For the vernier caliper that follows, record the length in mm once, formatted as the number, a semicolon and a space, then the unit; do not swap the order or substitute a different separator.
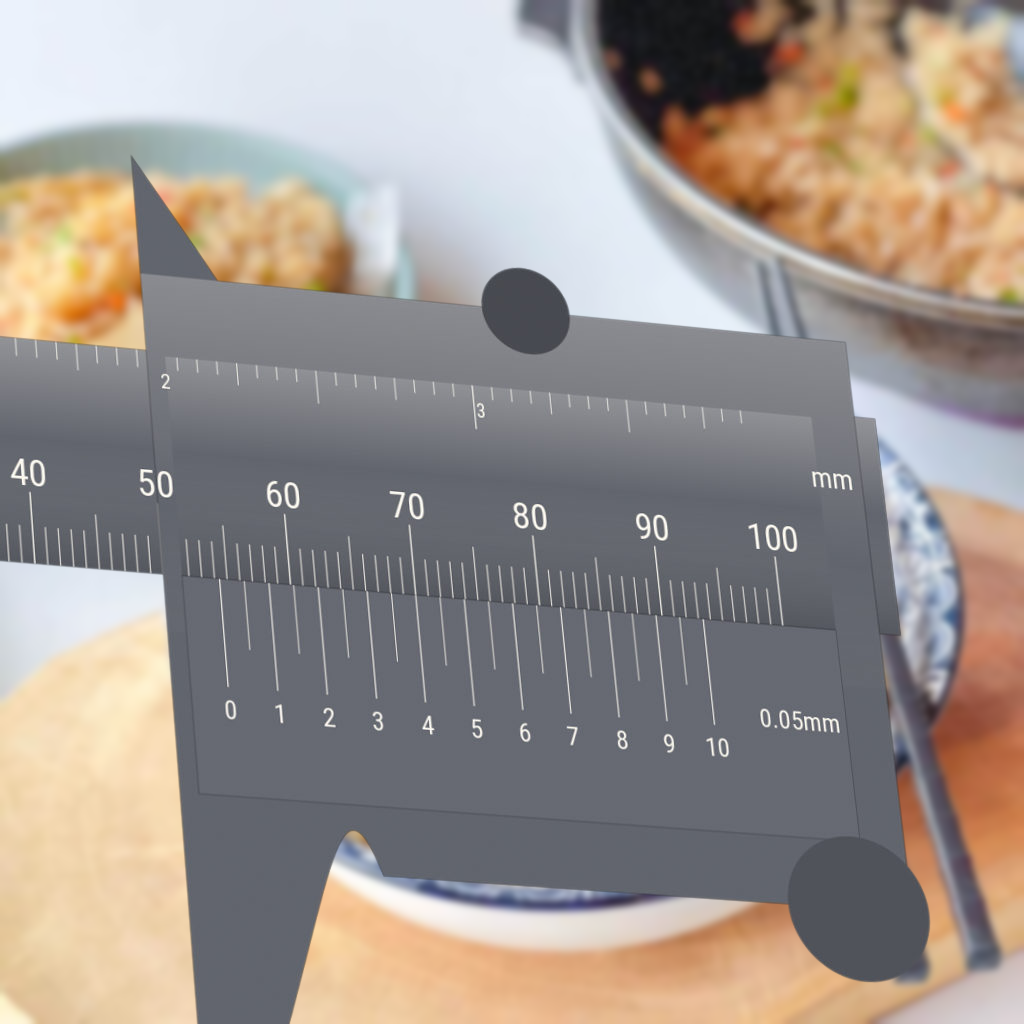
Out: 54.4; mm
